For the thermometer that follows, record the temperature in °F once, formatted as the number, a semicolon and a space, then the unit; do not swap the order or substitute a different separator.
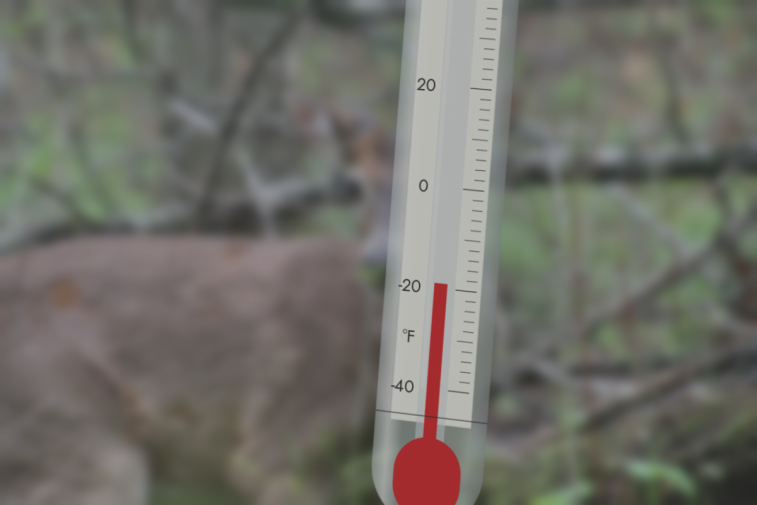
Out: -19; °F
